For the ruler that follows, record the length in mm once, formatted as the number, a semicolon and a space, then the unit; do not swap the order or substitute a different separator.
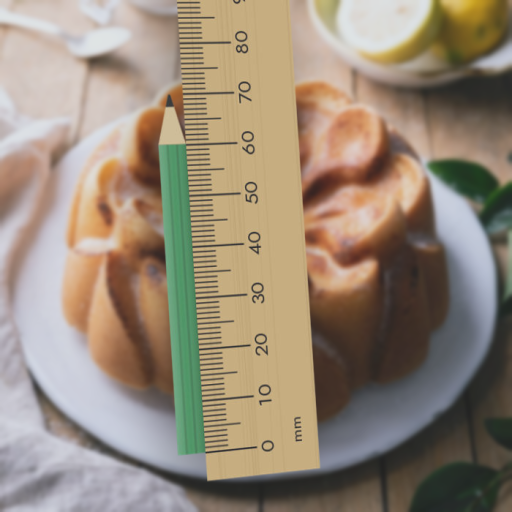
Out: 70; mm
